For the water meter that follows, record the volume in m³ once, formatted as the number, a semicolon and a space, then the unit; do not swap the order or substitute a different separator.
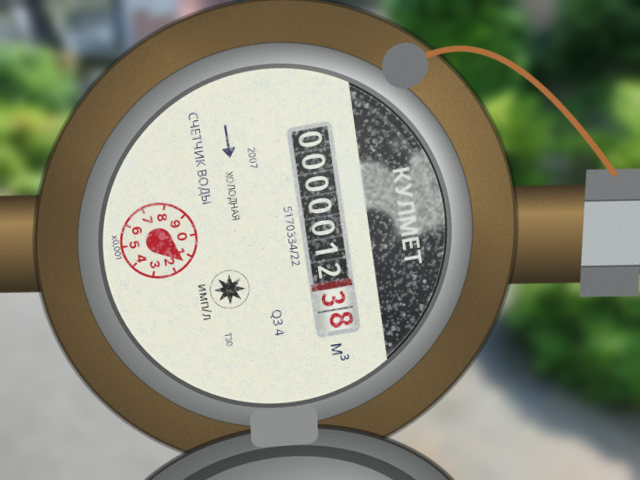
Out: 12.381; m³
